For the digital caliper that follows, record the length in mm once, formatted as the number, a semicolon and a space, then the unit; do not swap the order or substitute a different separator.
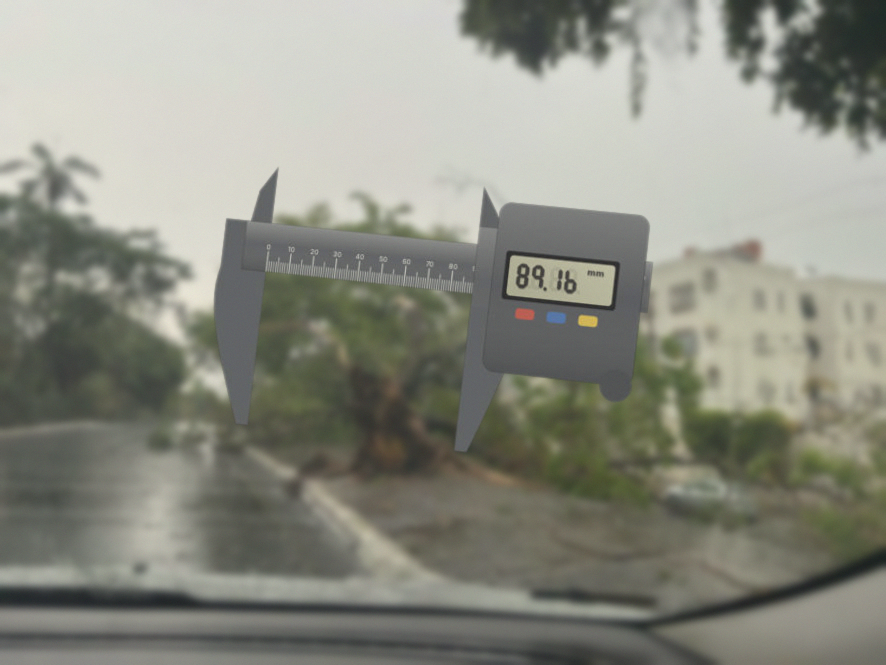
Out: 89.16; mm
